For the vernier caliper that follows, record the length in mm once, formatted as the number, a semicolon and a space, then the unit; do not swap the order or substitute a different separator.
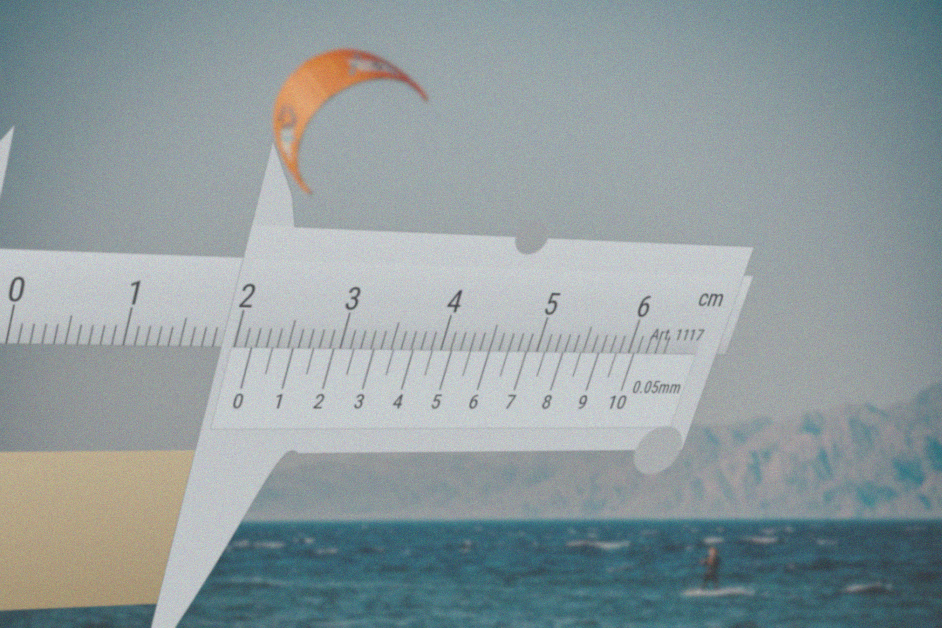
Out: 21.6; mm
